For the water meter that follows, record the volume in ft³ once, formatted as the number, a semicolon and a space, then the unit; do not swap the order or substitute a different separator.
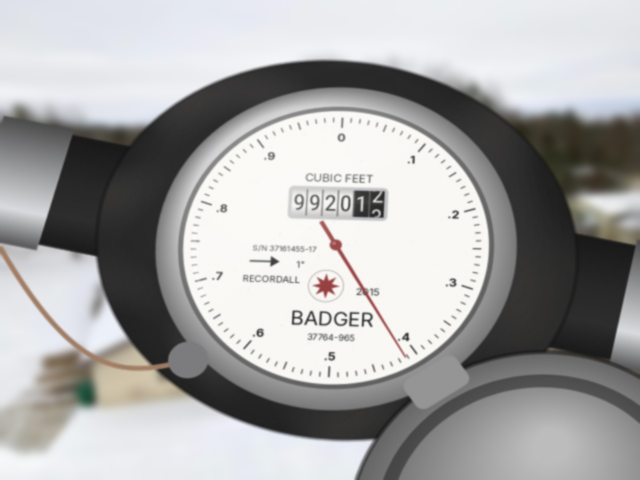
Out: 992012.41; ft³
